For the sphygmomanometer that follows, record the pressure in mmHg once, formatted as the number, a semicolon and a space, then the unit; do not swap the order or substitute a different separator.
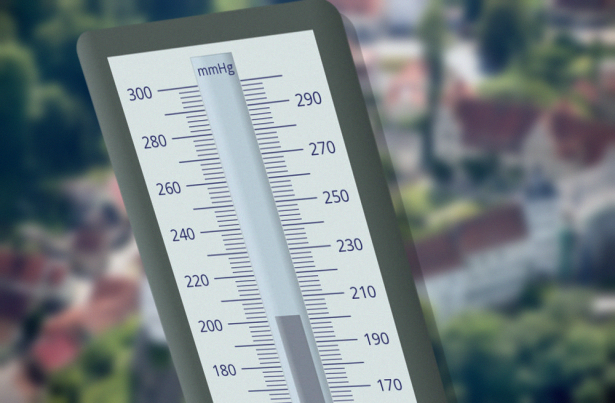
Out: 202; mmHg
